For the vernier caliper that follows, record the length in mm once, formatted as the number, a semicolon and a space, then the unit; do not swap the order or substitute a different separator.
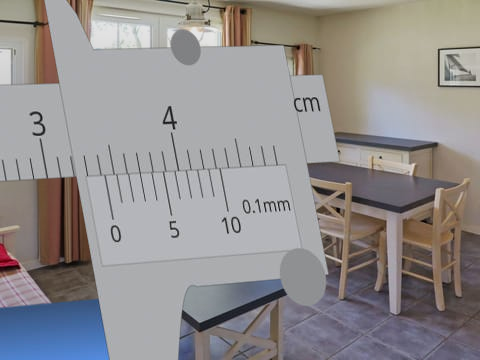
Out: 34.3; mm
